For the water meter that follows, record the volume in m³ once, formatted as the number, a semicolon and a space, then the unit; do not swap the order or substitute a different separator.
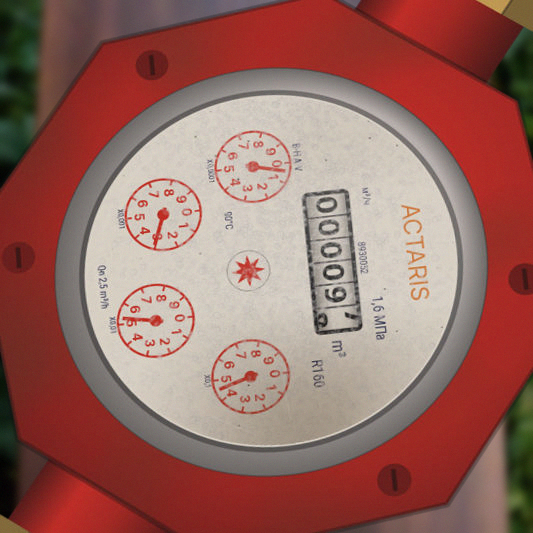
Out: 97.4530; m³
